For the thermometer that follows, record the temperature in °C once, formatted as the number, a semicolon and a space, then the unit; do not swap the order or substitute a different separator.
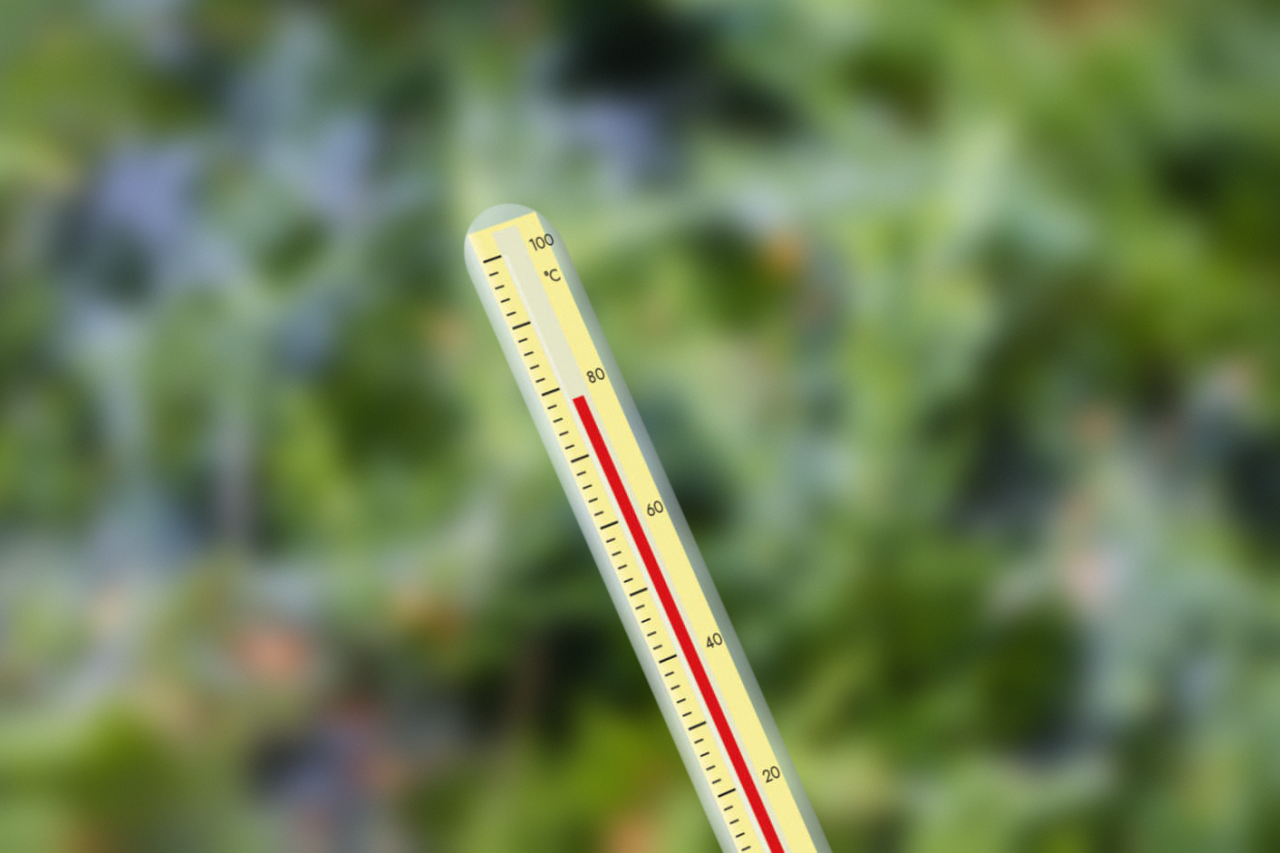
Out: 78; °C
